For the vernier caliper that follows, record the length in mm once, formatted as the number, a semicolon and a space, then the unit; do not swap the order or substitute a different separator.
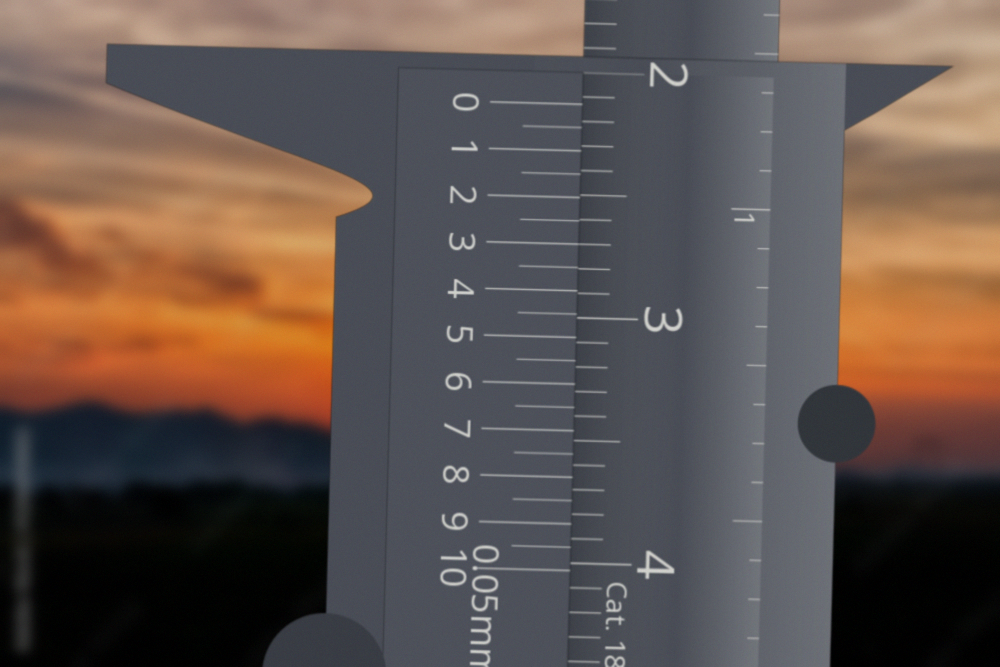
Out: 21.3; mm
